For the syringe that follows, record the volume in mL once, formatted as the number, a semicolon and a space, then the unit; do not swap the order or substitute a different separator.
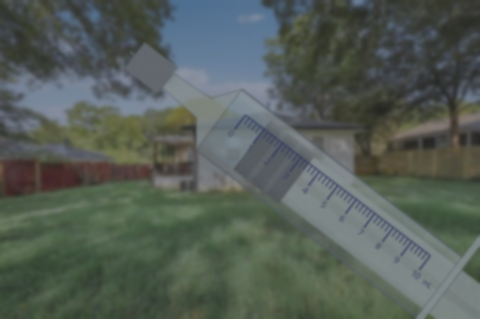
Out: 1; mL
